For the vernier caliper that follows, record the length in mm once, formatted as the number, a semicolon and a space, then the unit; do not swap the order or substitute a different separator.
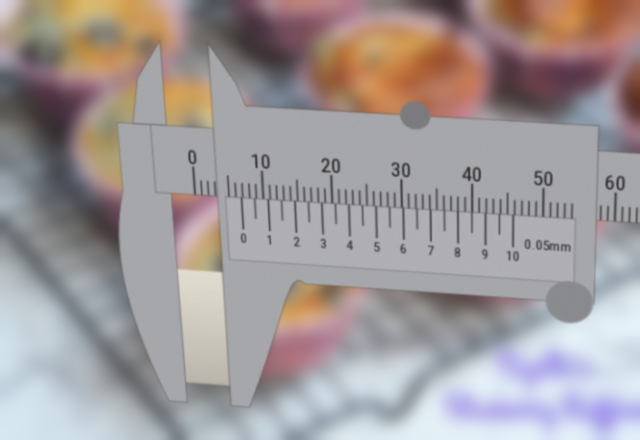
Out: 6.8; mm
